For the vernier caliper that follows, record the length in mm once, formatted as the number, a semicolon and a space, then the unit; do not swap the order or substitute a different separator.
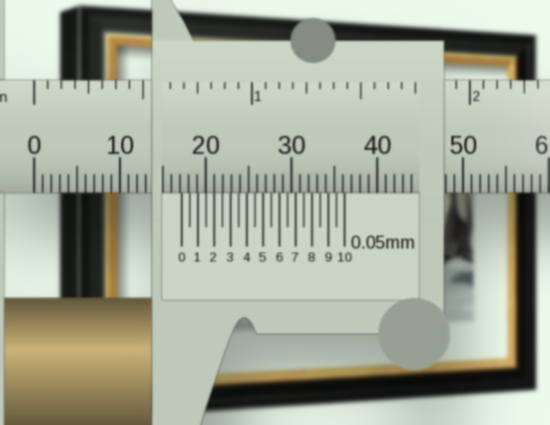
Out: 17.2; mm
